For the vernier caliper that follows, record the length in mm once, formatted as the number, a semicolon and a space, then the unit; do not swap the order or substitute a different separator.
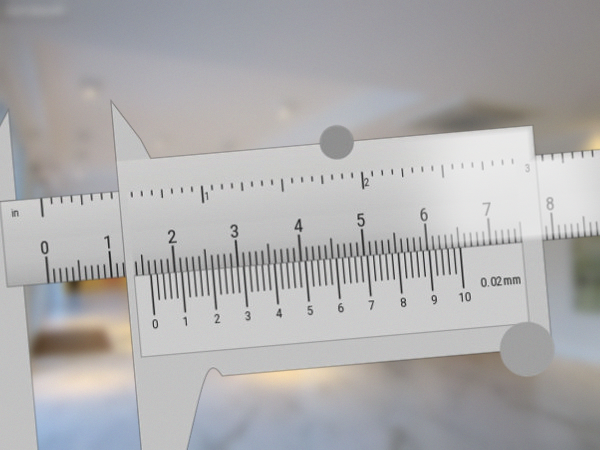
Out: 16.2; mm
